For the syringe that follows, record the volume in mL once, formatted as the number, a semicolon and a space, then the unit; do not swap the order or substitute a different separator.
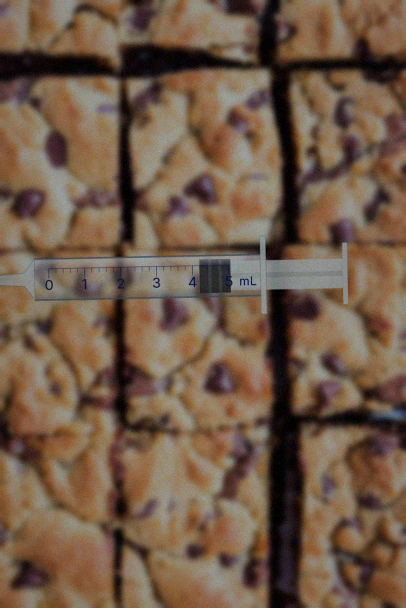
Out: 4.2; mL
